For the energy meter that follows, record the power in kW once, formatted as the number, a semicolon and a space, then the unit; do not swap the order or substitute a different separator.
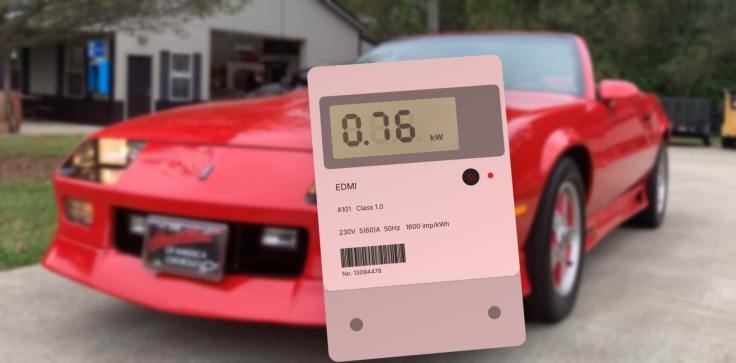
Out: 0.76; kW
